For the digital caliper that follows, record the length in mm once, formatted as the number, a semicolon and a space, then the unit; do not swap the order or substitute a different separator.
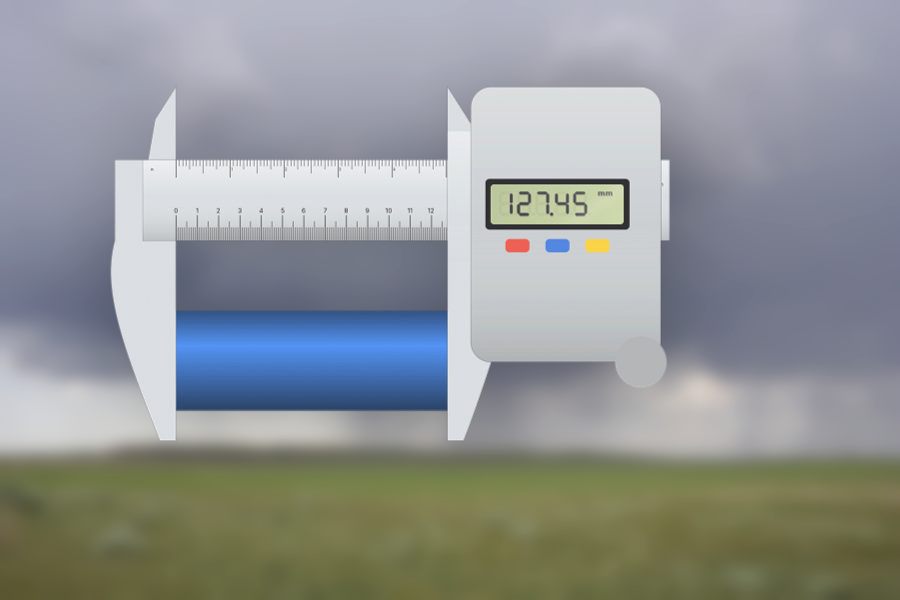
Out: 127.45; mm
